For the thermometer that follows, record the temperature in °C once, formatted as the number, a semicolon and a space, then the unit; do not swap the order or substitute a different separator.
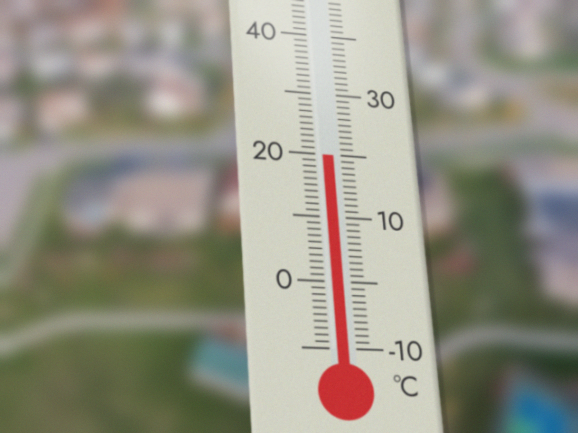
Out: 20; °C
